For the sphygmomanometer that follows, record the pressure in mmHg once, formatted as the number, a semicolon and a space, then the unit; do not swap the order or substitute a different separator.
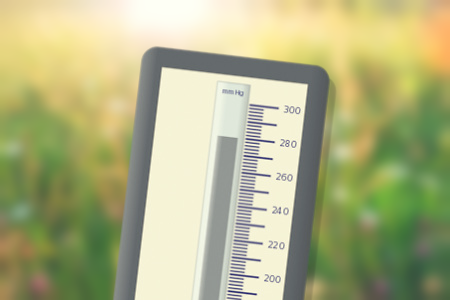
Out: 280; mmHg
